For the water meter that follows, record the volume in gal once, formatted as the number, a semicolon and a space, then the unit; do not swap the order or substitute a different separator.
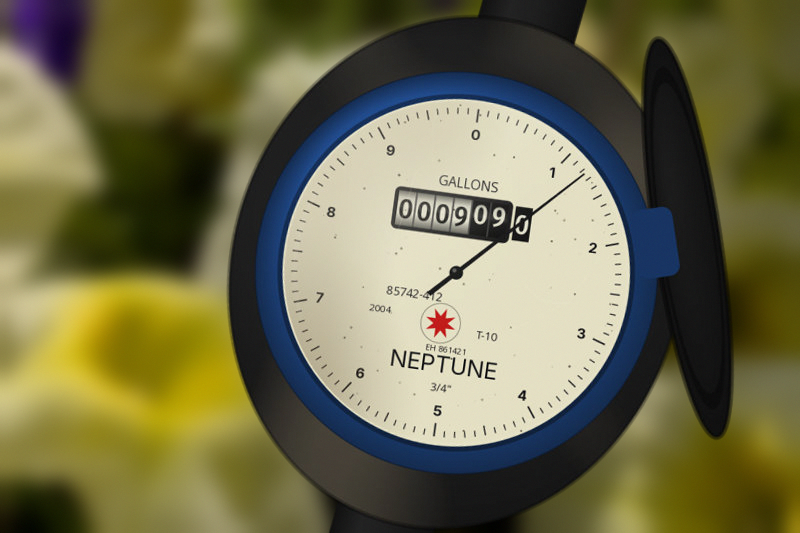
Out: 9091.2; gal
